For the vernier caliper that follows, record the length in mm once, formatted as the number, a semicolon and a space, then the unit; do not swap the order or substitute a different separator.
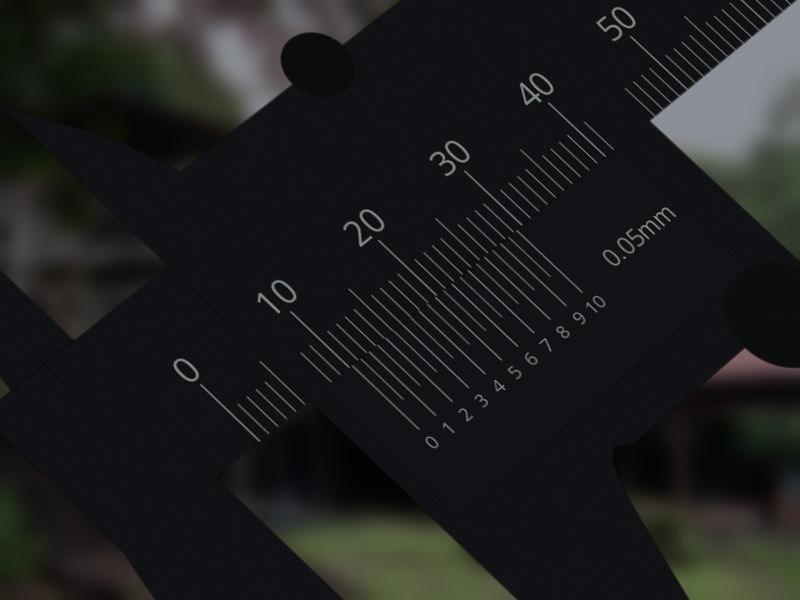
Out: 10.3; mm
